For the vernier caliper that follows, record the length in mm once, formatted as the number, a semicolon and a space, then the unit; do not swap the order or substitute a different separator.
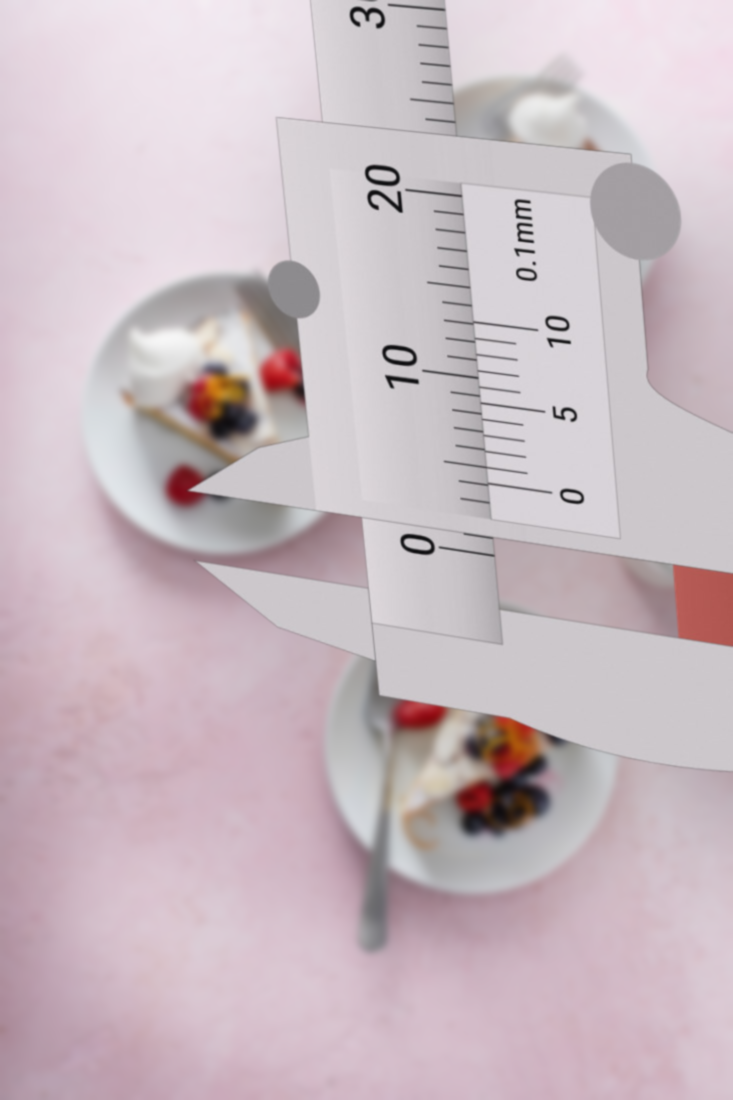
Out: 4.1; mm
